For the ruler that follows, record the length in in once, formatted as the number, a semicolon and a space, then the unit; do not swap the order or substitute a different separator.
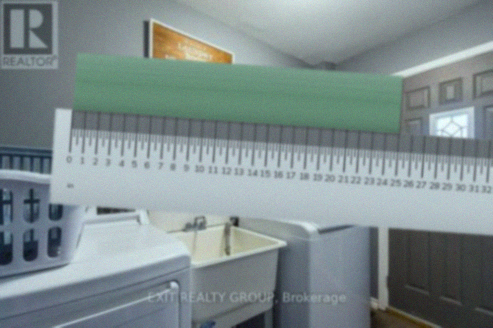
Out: 25; in
